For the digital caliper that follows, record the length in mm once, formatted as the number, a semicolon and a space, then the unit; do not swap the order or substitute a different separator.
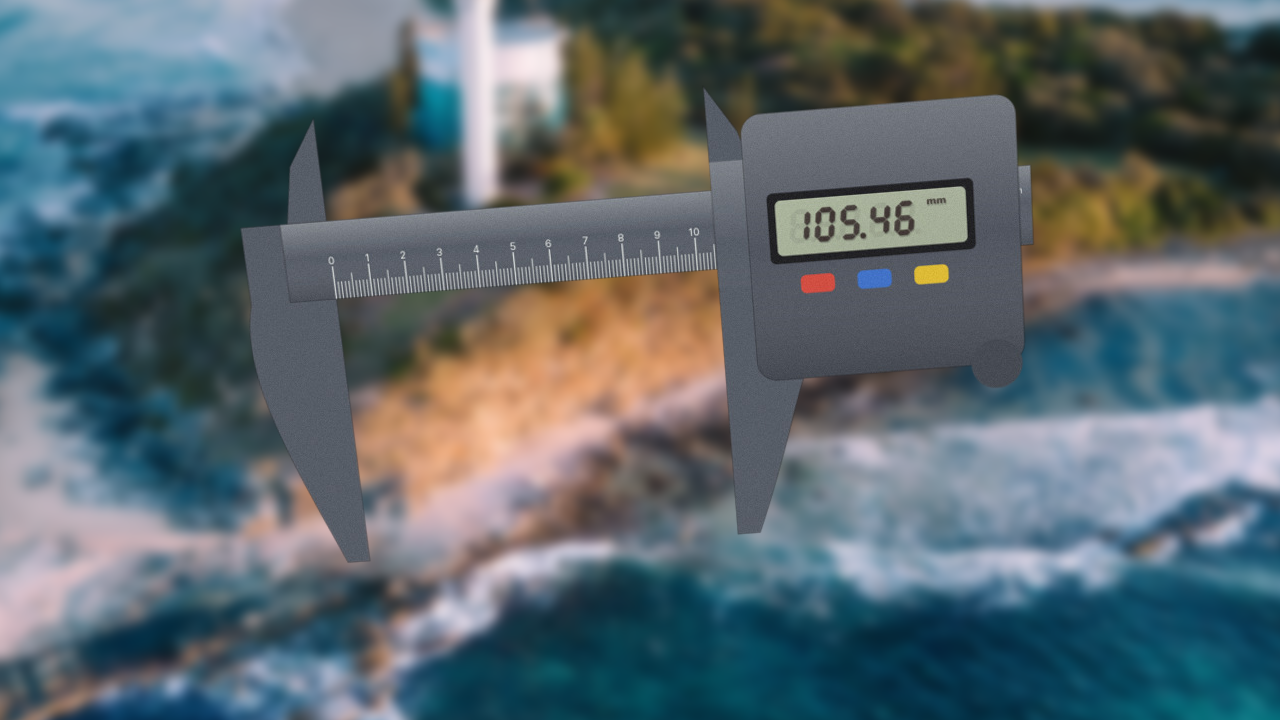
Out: 105.46; mm
